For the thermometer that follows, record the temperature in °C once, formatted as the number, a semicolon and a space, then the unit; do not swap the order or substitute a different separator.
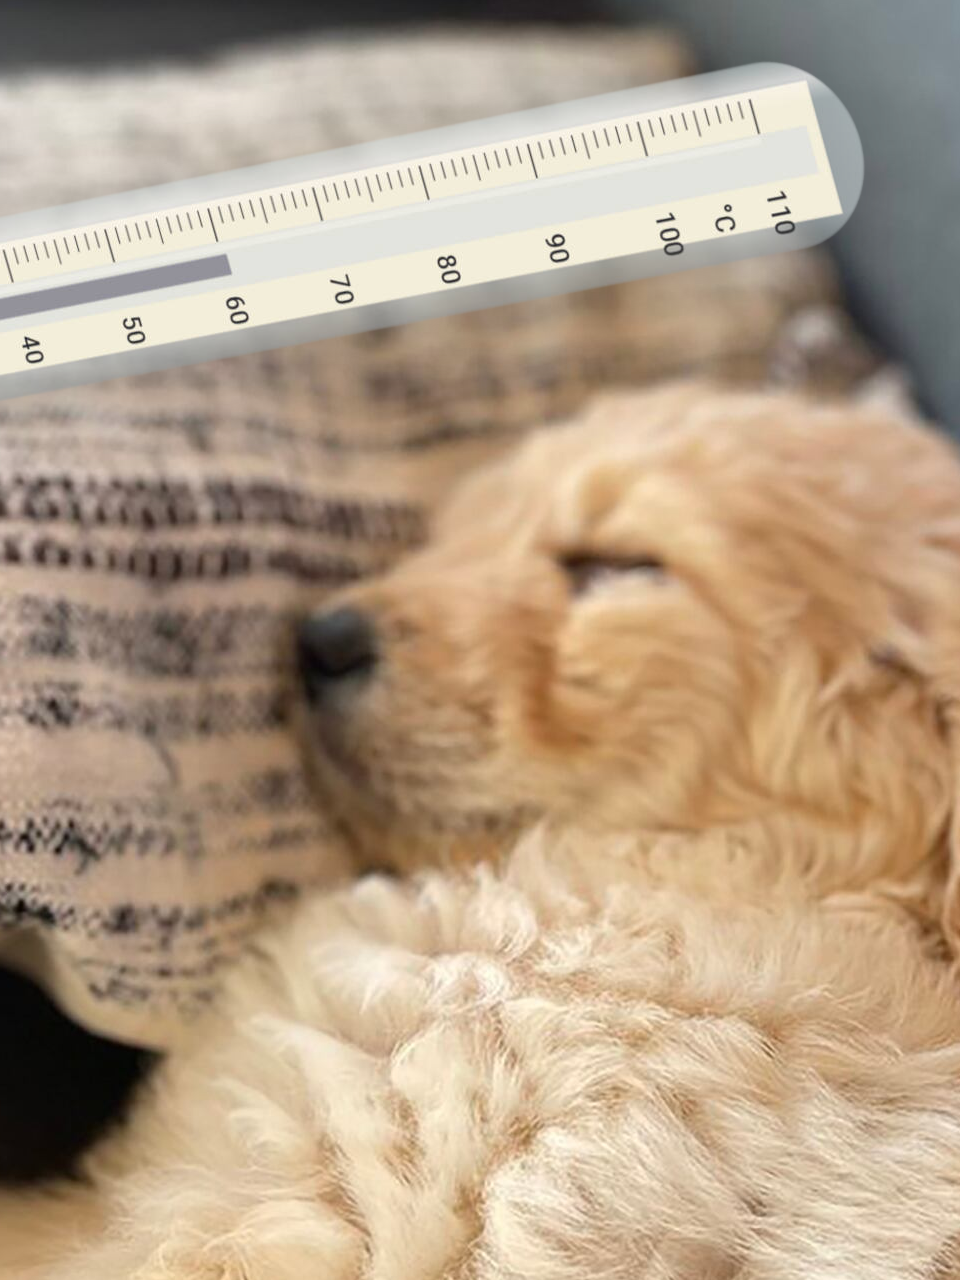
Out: 60.5; °C
